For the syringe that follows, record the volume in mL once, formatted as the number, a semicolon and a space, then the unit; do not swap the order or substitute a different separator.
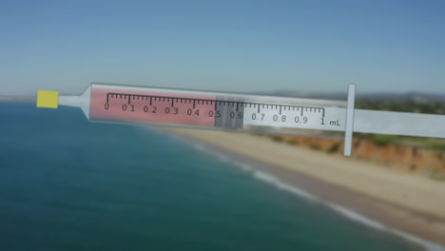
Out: 0.5; mL
